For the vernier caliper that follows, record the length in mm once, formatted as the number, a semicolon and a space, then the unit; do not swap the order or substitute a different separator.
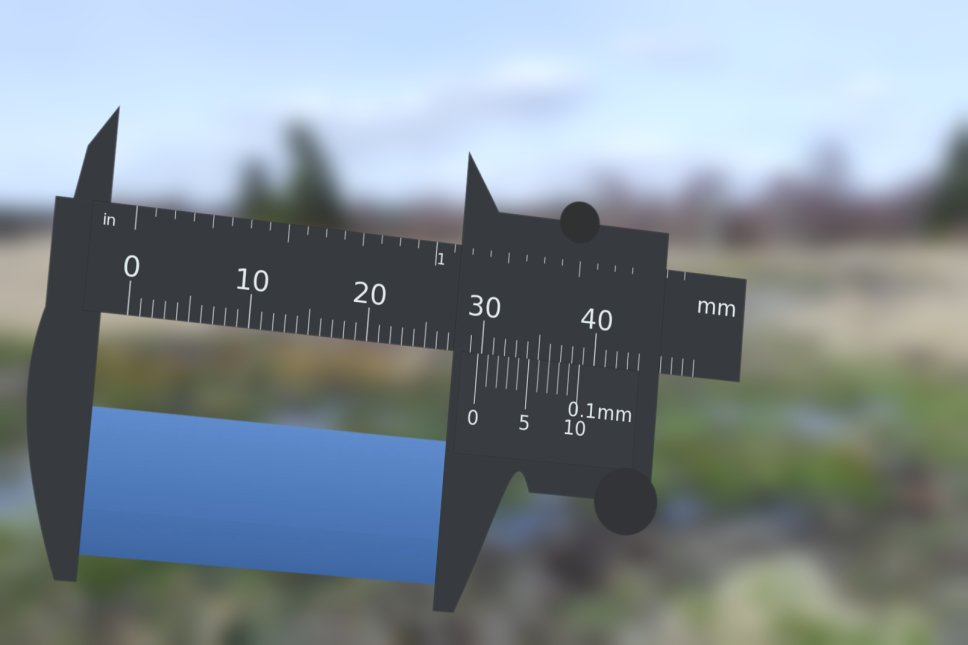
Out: 29.7; mm
